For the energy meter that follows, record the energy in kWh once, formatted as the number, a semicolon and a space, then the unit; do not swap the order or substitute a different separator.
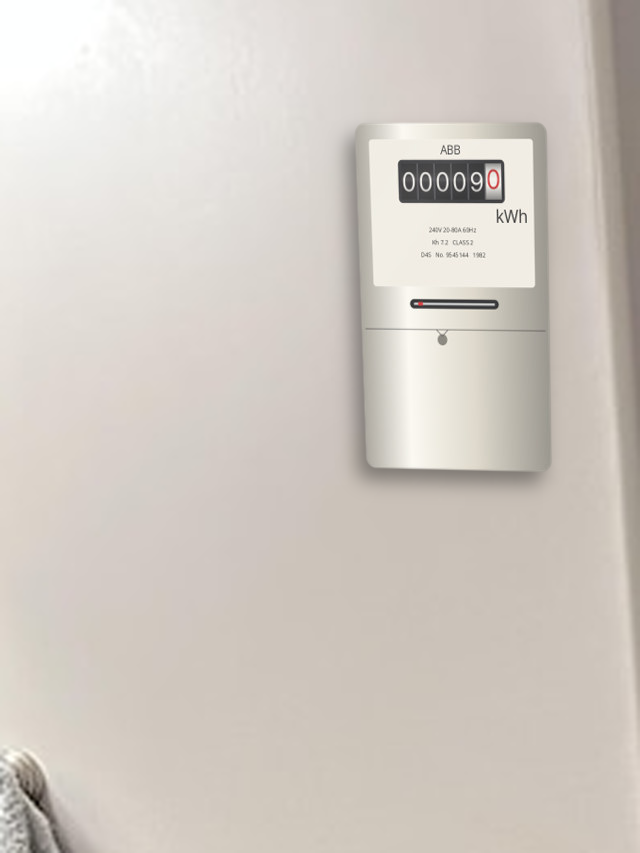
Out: 9.0; kWh
